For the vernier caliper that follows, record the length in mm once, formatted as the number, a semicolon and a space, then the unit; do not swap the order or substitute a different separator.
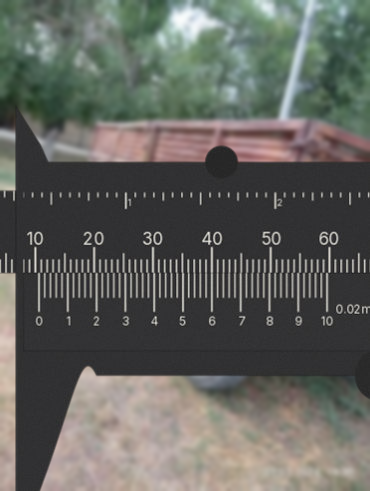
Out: 10.6; mm
